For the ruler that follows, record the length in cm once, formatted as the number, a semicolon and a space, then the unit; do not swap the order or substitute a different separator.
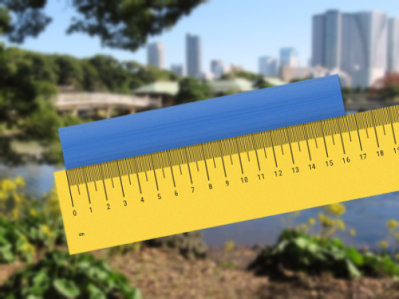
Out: 16.5; cm
